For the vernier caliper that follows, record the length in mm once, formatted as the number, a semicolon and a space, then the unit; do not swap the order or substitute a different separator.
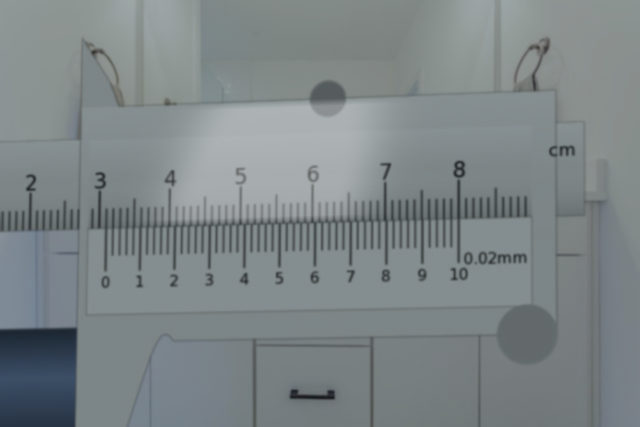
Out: 31.0; mm
